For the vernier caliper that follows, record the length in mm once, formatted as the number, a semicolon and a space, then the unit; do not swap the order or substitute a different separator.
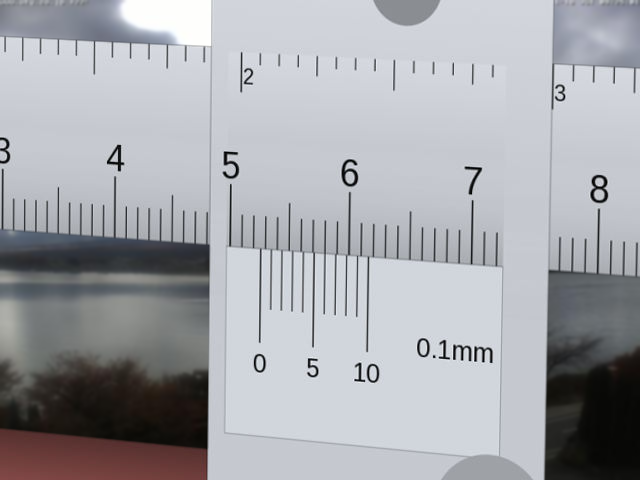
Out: 52.6; mm
